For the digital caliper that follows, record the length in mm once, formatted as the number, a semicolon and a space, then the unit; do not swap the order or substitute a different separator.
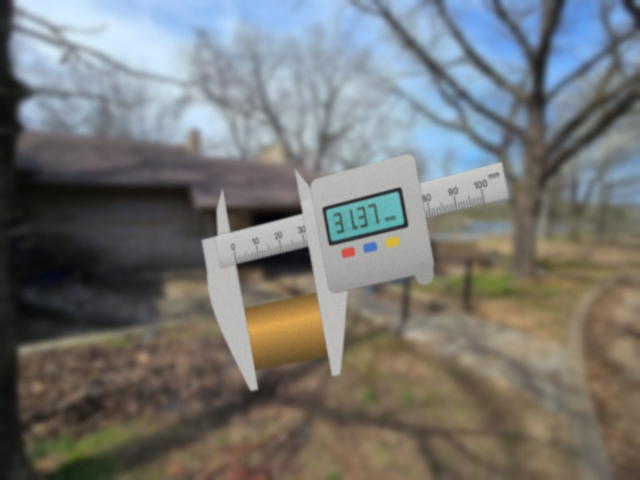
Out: 31.37; mm
